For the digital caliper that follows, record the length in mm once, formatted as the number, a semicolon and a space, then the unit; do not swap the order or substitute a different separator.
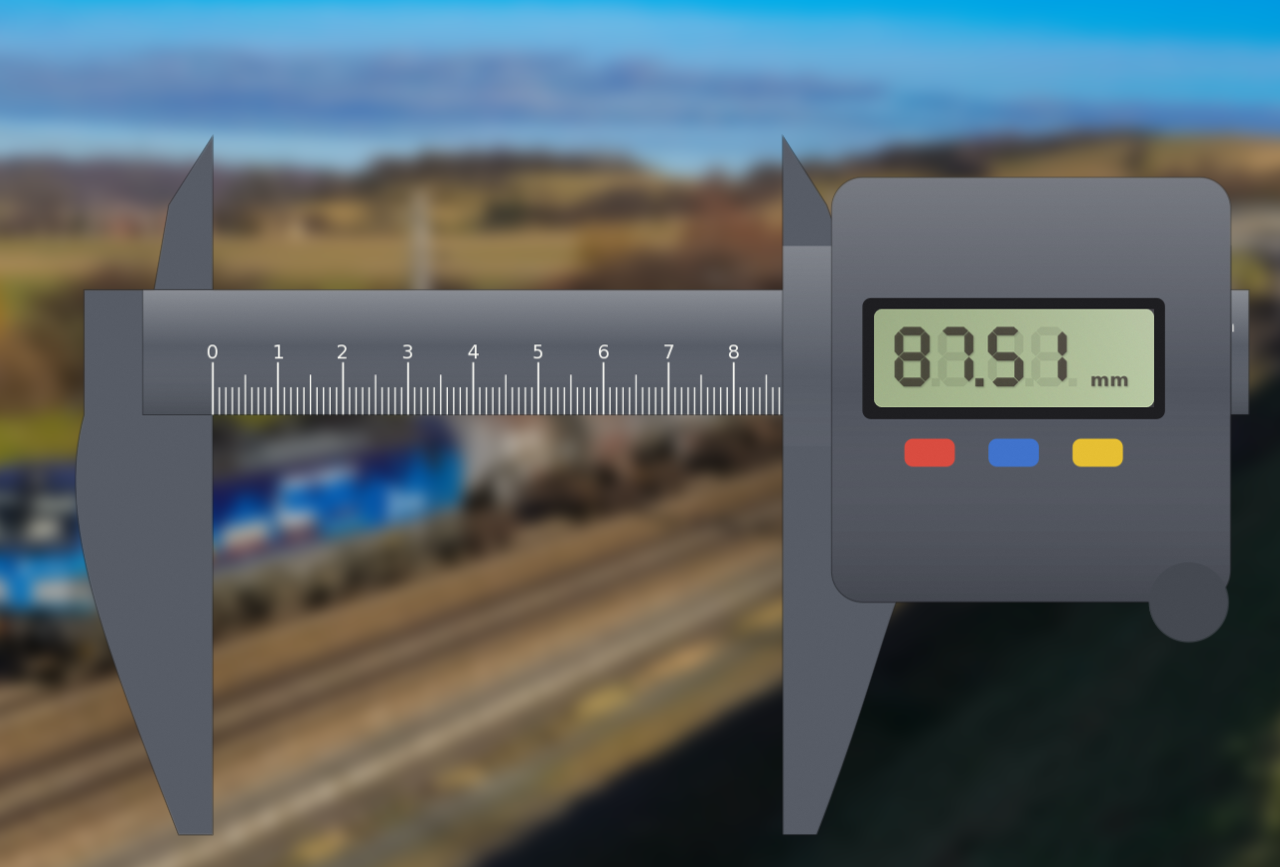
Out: 87.51; mm
